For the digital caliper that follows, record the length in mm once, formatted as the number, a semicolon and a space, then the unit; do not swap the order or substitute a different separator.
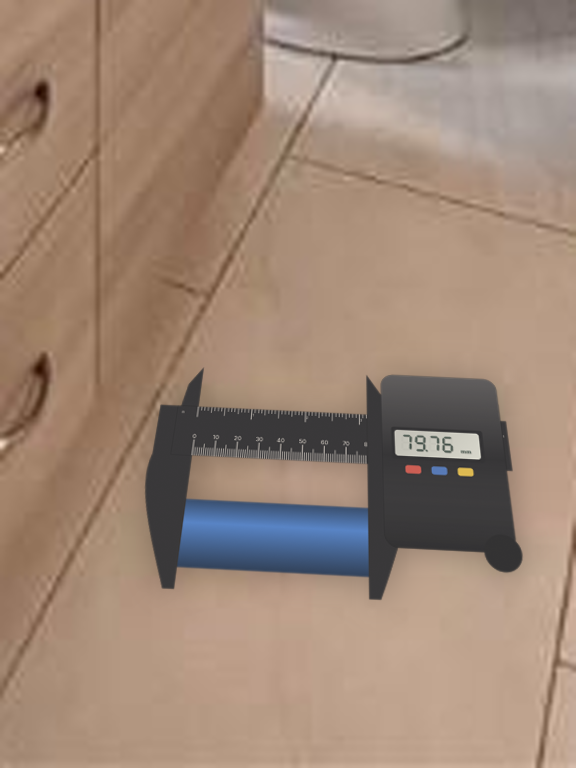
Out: 79.76; mm
